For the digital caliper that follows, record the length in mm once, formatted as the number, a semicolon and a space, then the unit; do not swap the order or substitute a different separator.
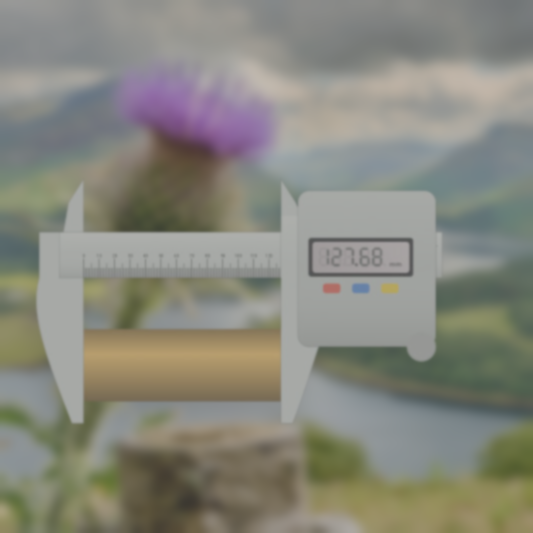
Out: 127.68; mm
